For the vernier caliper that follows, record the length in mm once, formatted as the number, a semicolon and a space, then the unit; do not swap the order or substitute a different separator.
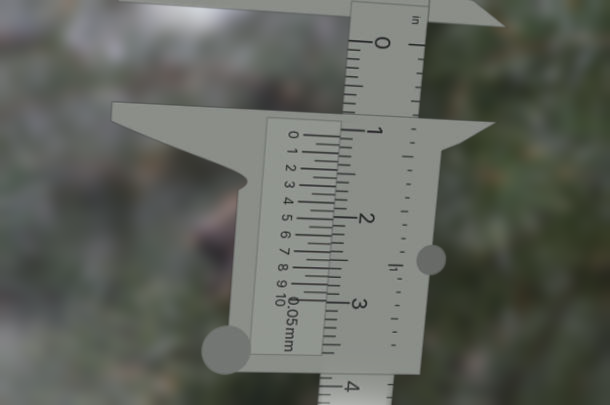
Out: 10.8; mm
